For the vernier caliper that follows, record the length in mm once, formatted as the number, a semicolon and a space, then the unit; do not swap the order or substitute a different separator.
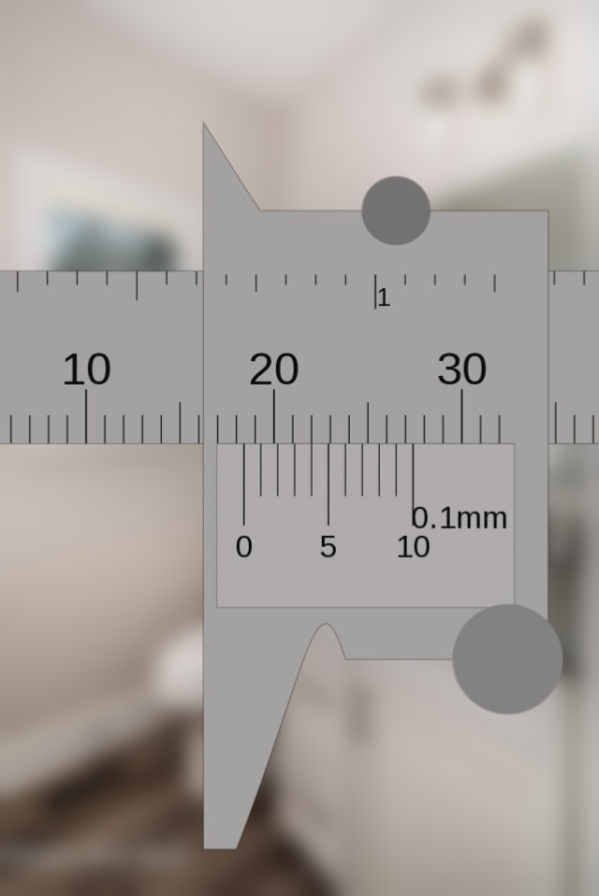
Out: 18.4; mm
